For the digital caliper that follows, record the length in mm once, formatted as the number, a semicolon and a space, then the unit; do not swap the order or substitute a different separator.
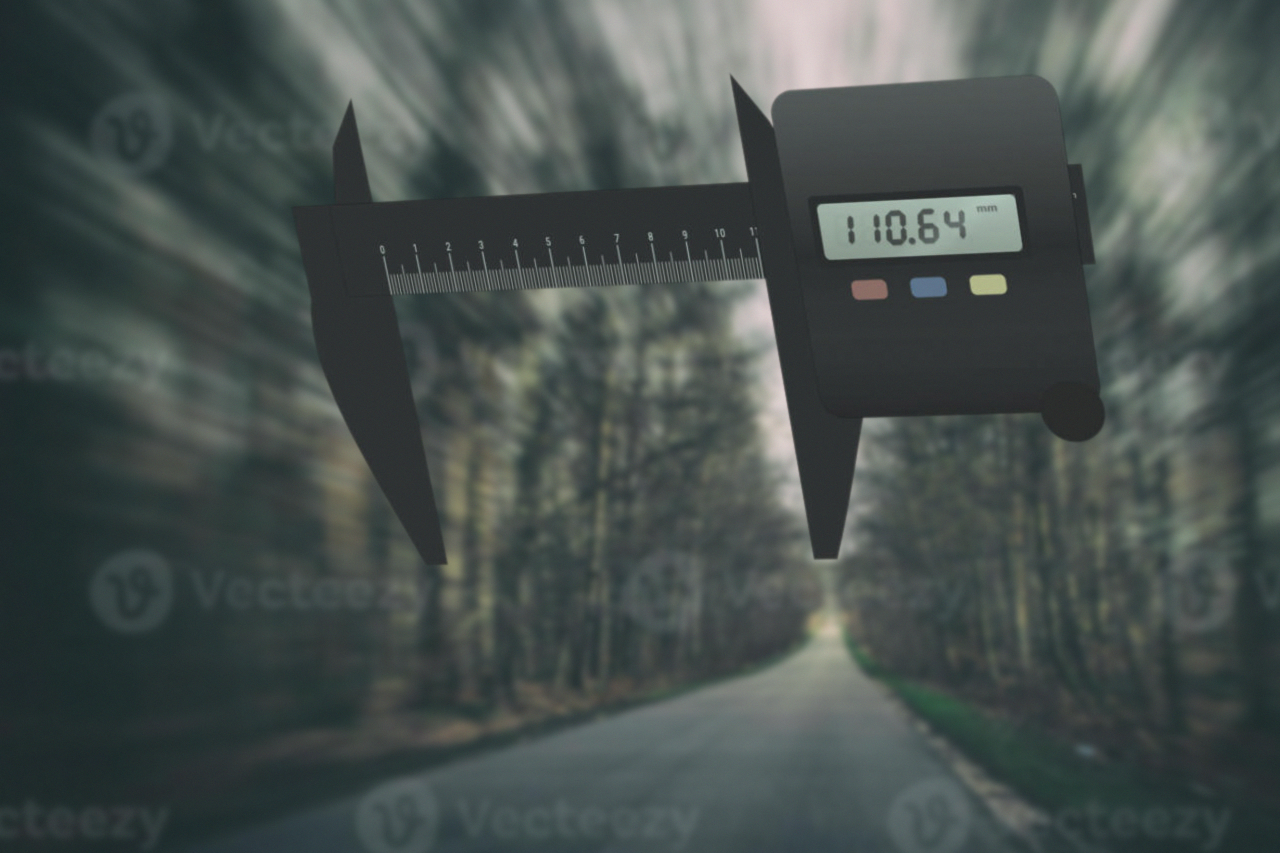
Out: 110.64; mm
